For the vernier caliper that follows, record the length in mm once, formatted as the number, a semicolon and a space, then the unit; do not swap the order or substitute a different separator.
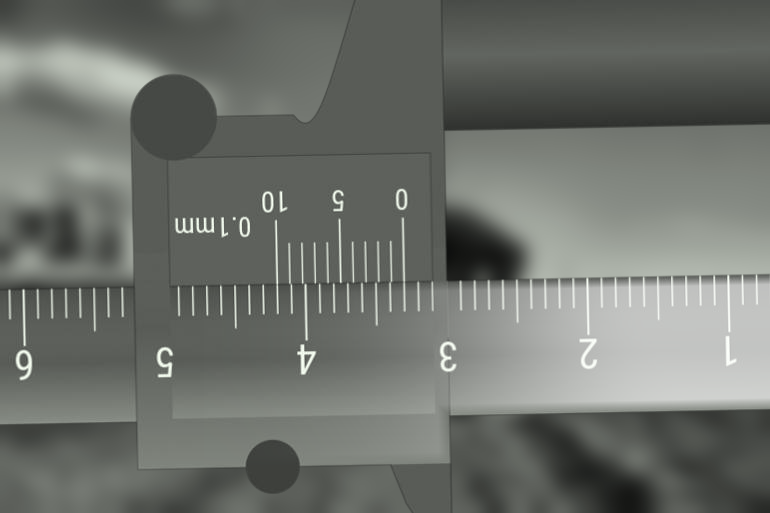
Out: 33.0; mm
